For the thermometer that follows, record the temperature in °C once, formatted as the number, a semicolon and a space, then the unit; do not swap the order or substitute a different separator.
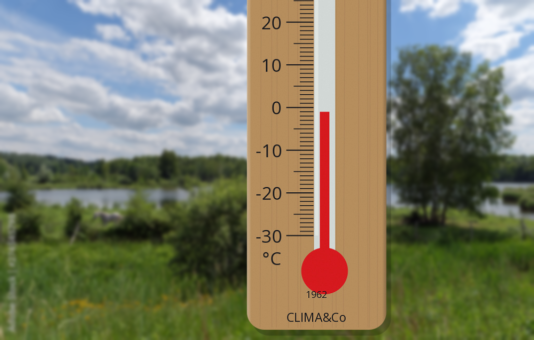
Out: -1; °C
